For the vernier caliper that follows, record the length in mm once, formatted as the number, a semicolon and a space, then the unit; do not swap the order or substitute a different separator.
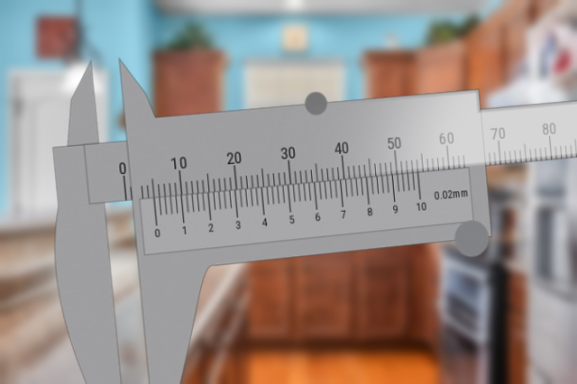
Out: 5.0; mm
